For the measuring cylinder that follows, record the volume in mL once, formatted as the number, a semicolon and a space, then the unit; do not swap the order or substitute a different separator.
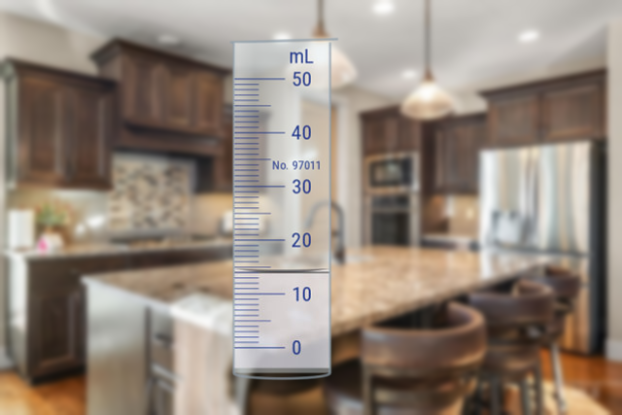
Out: 14; mL
